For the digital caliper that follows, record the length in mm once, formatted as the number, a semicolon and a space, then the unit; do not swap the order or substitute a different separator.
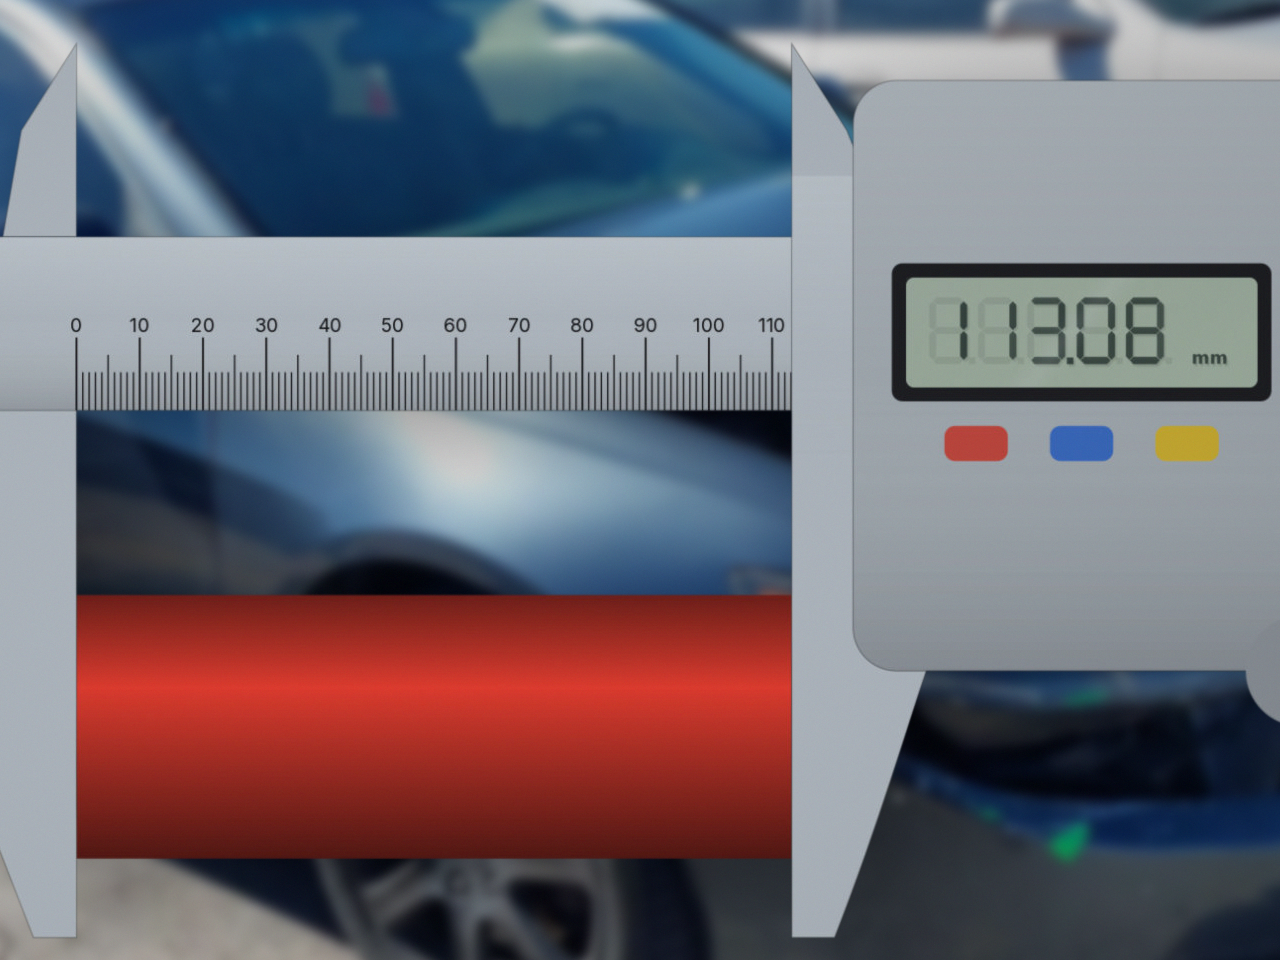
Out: 113.08; mm
